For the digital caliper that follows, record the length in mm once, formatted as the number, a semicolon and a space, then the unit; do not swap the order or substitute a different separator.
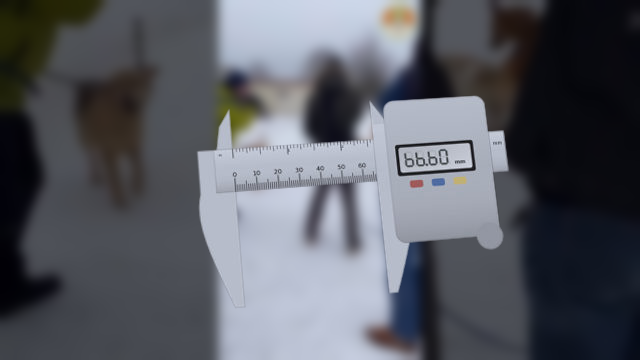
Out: 66.60; mm
